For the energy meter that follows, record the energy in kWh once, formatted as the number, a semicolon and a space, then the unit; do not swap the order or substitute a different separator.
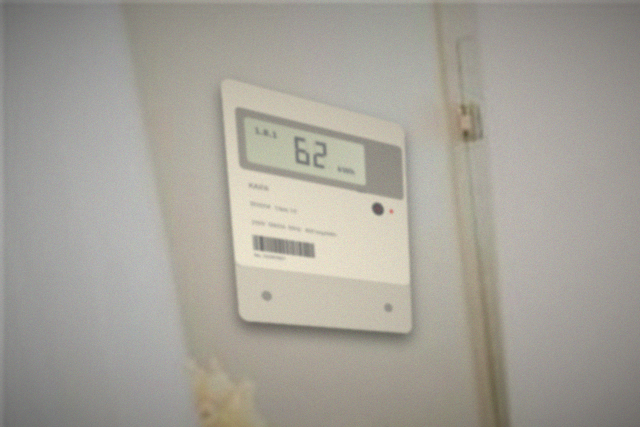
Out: 62; kWh
